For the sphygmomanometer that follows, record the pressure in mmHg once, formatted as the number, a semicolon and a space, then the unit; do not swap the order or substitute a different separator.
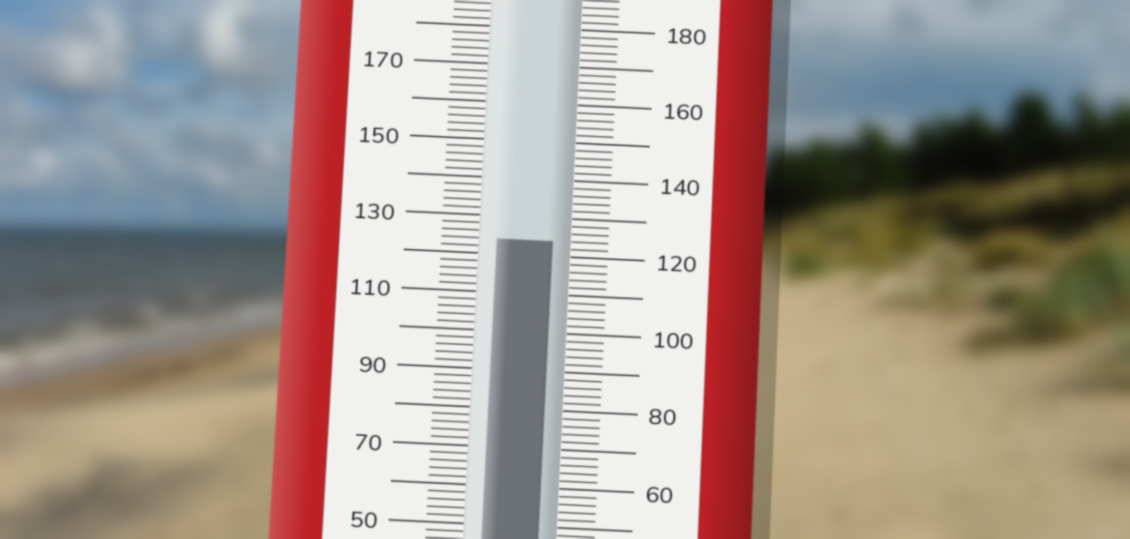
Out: 124; mmHg
